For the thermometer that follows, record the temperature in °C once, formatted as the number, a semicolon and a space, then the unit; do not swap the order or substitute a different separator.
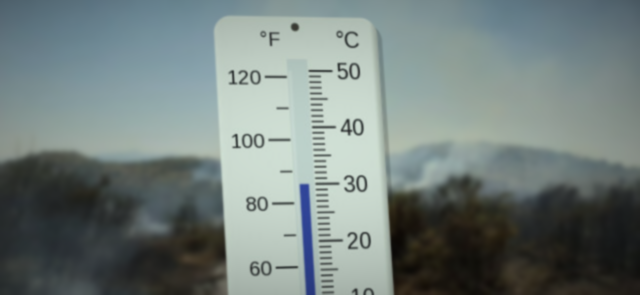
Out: 30; °C
